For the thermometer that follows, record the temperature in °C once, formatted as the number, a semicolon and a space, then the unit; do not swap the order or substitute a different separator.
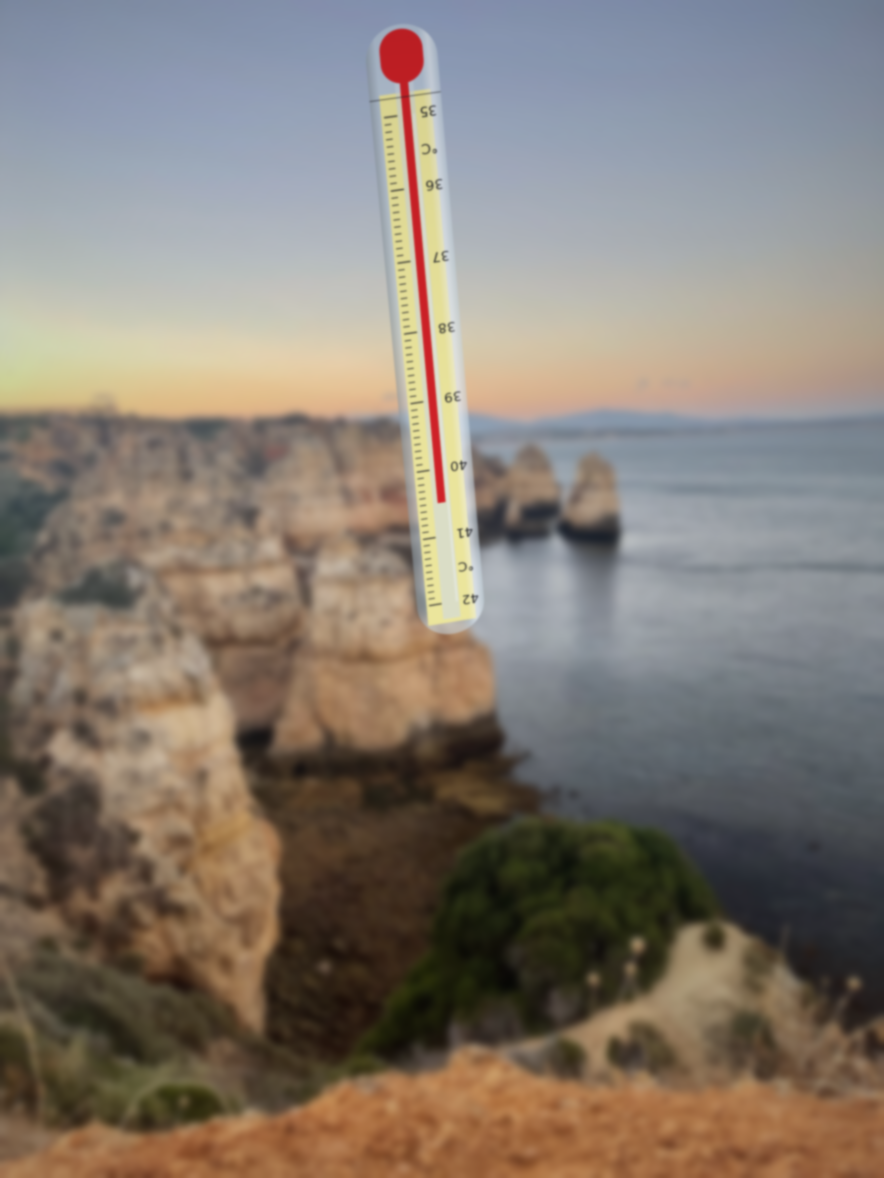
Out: 40.5; °C
